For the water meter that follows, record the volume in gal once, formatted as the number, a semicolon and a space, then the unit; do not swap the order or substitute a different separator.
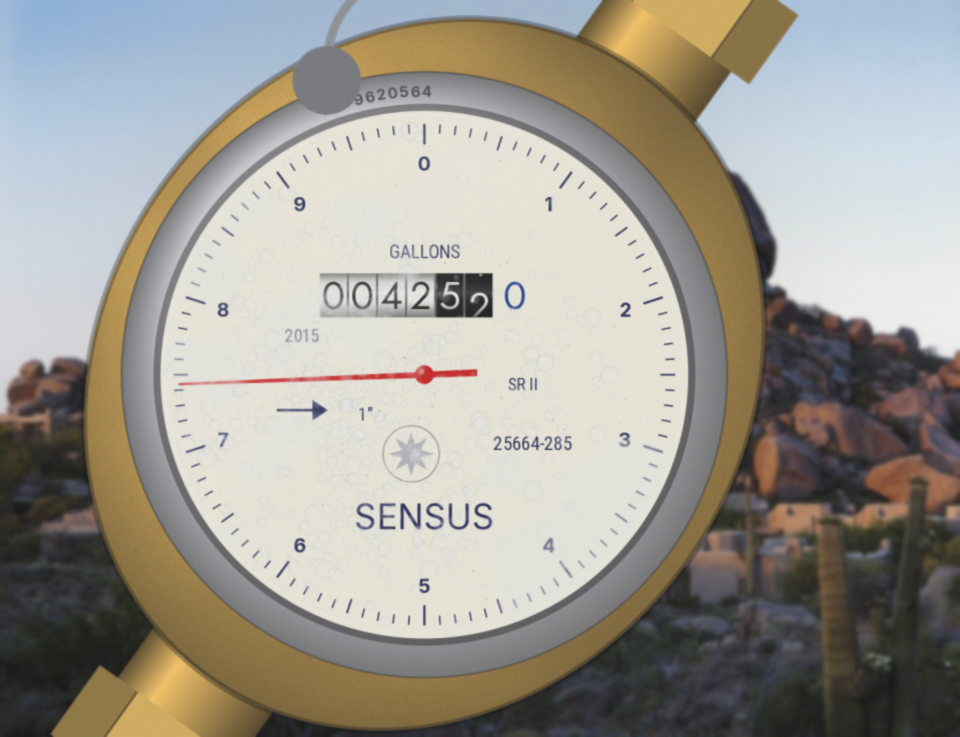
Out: 42517.4; gal
